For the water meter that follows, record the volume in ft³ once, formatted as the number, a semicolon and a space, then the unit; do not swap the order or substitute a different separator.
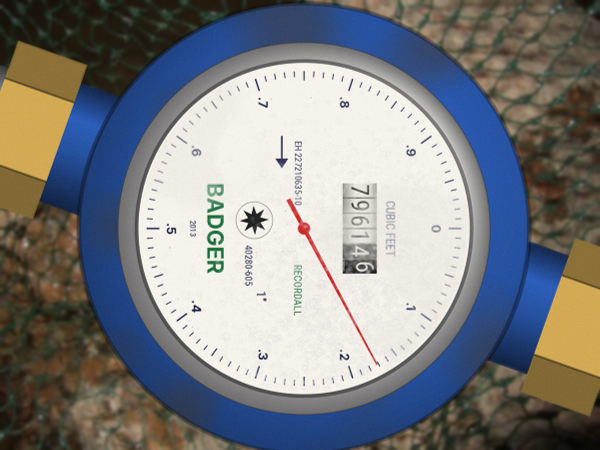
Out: 796146.17; ft³
